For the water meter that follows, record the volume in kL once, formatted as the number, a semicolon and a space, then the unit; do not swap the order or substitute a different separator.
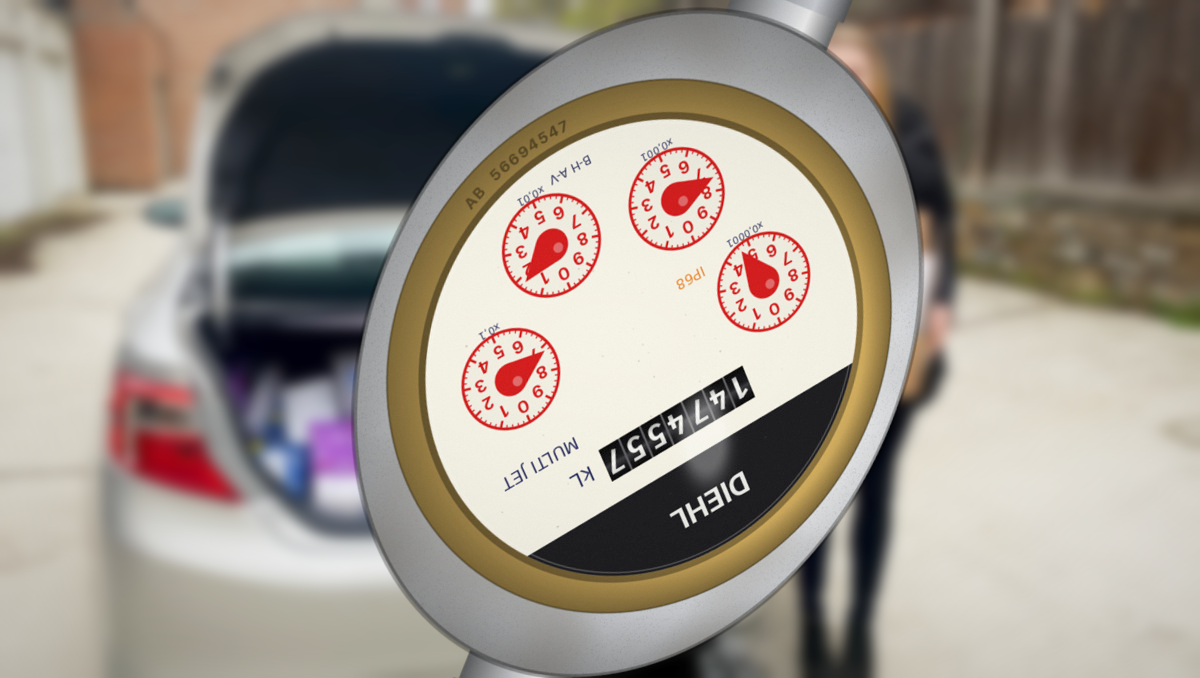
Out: 1474557.7174; kL
